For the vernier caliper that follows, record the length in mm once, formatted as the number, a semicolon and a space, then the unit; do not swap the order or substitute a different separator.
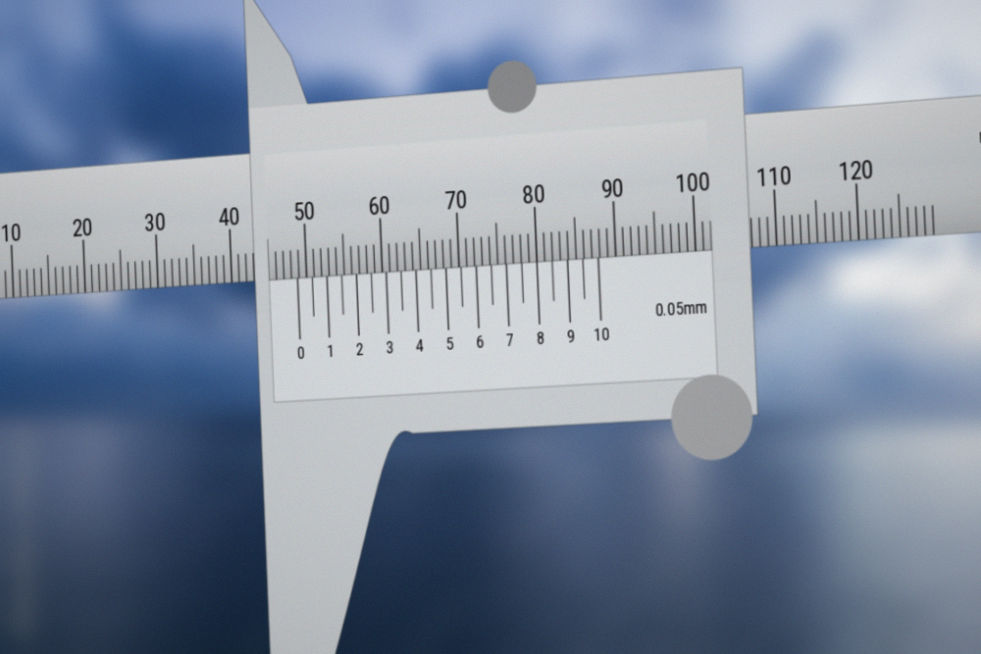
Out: 48.8; mm
